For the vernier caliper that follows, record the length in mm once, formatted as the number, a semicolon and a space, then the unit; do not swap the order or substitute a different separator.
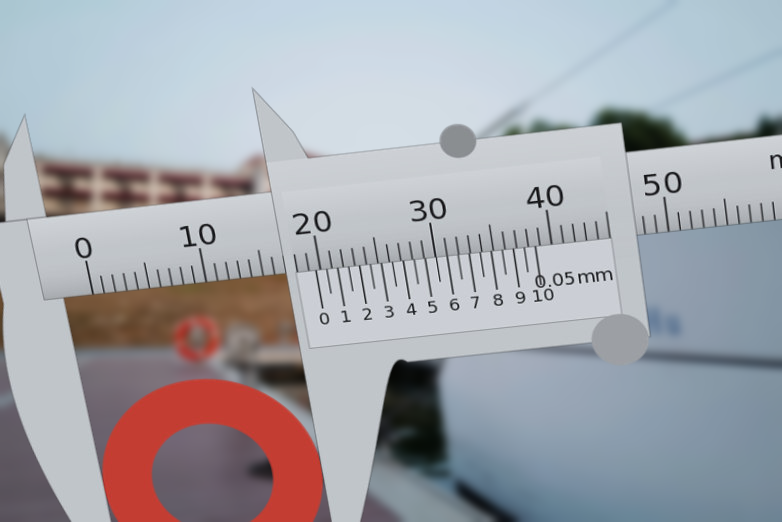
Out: 19.6; mm
